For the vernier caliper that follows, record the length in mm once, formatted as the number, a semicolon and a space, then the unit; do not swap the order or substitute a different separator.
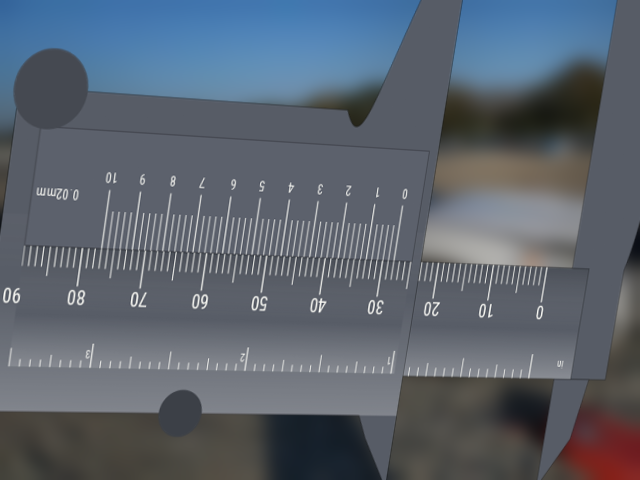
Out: 28.0; mm
